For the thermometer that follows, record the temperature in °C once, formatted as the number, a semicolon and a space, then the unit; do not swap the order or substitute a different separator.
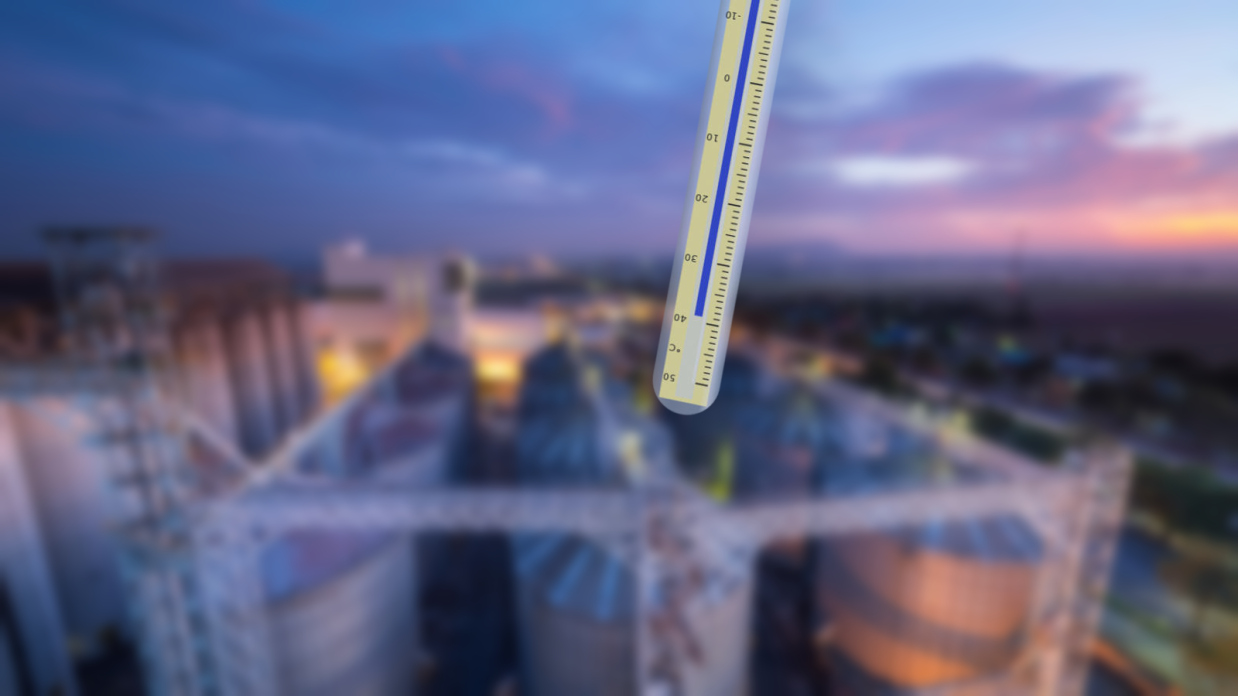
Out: 39; °C
